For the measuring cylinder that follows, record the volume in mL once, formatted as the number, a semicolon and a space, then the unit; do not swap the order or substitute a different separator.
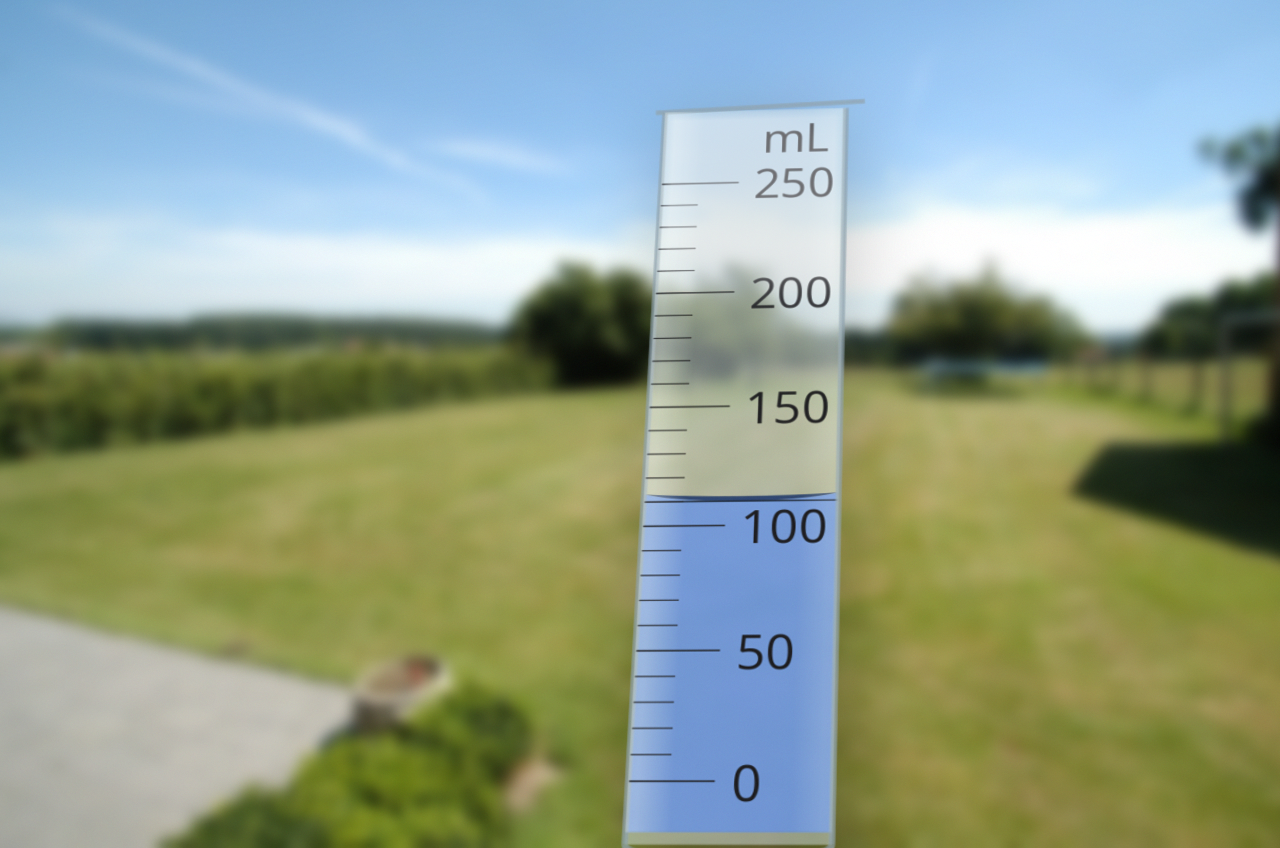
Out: 110; mL
